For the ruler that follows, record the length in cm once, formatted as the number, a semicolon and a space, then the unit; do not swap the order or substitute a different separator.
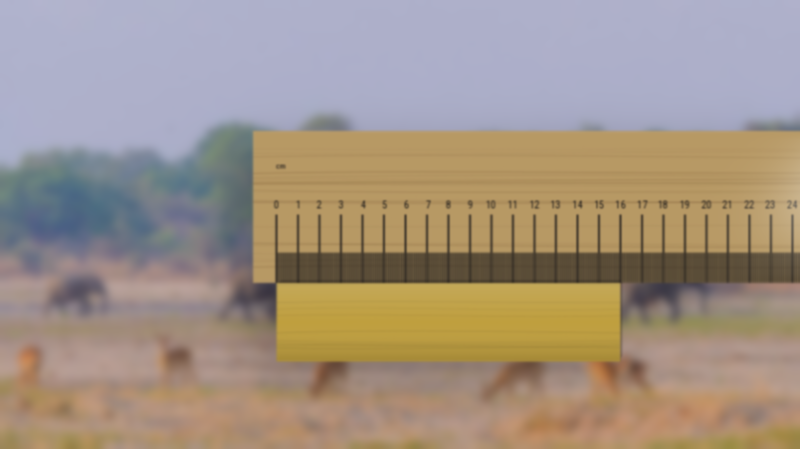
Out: 16; cm
